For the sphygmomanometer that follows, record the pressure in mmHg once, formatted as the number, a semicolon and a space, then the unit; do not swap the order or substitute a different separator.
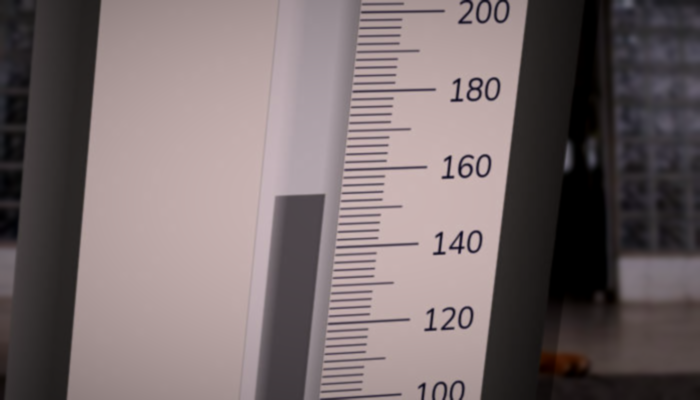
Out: 154; mmHg
